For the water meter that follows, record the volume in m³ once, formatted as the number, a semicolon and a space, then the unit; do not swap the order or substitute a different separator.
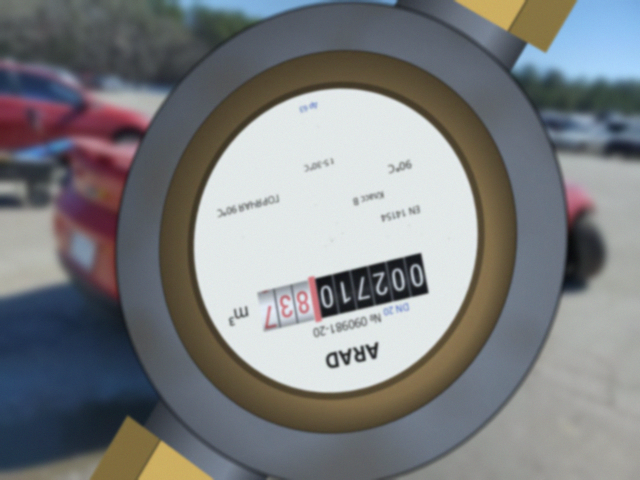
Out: 2710.837; m³
